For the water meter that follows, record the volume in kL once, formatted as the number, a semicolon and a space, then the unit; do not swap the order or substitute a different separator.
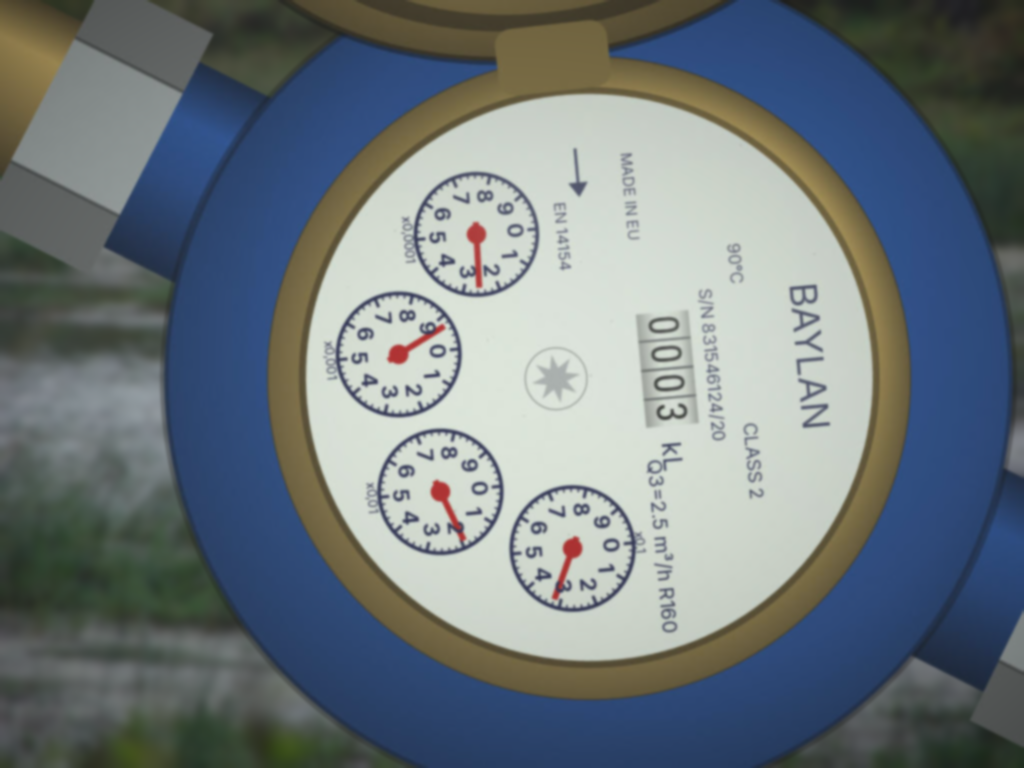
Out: 3.3192; kL
